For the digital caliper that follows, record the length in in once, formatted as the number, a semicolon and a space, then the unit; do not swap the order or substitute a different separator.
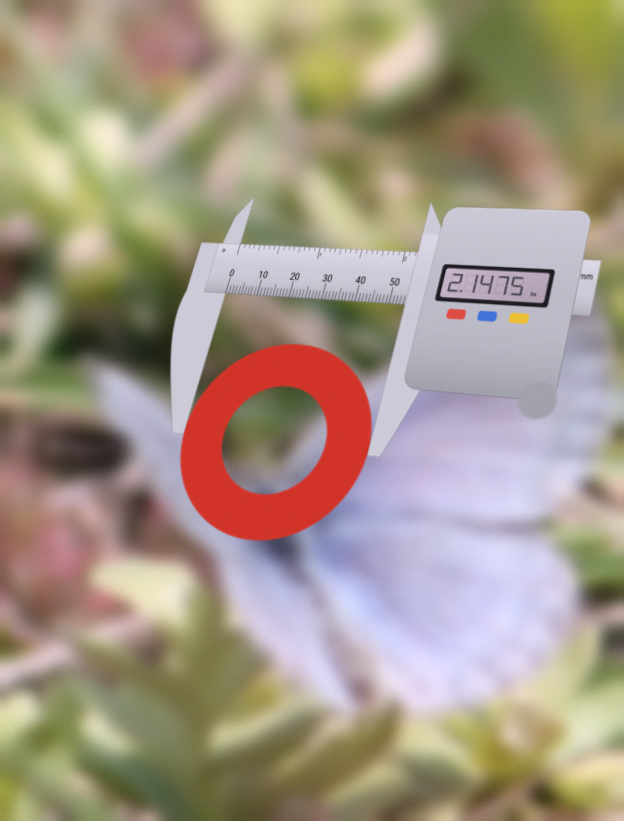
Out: 2.1475; in
